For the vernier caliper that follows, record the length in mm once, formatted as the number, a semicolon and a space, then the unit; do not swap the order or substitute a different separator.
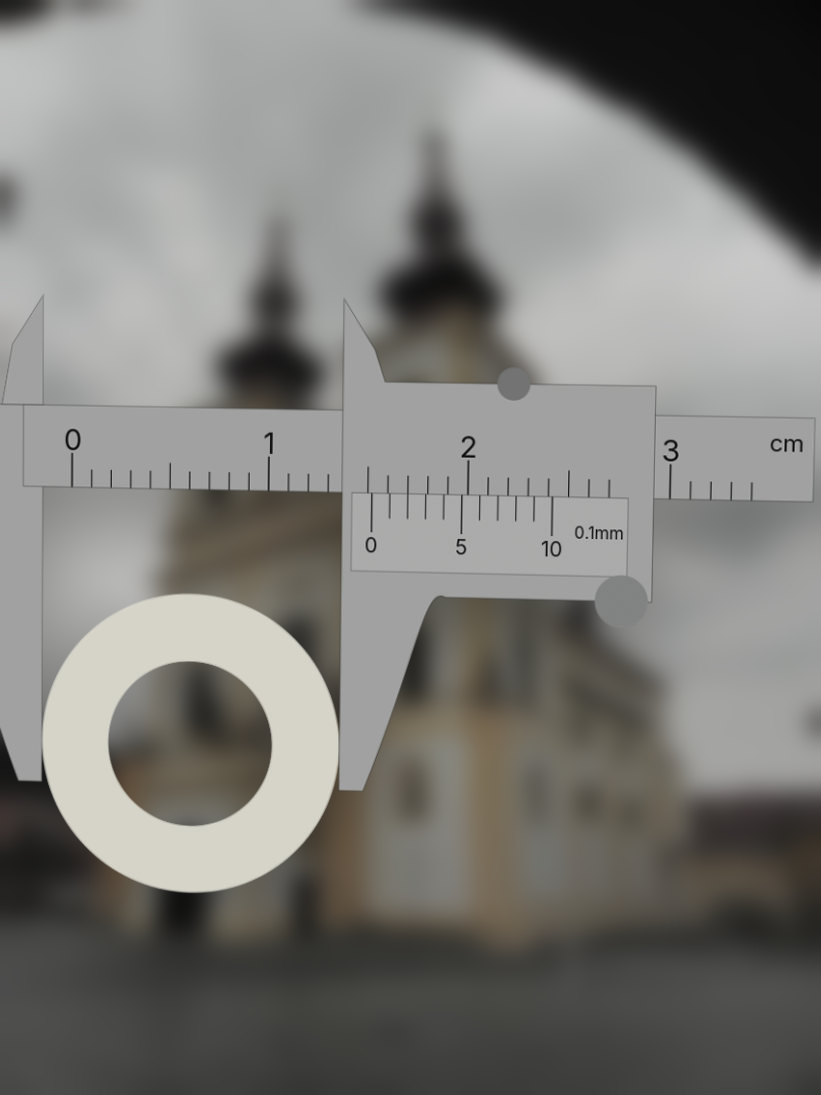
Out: 15.2; mm
